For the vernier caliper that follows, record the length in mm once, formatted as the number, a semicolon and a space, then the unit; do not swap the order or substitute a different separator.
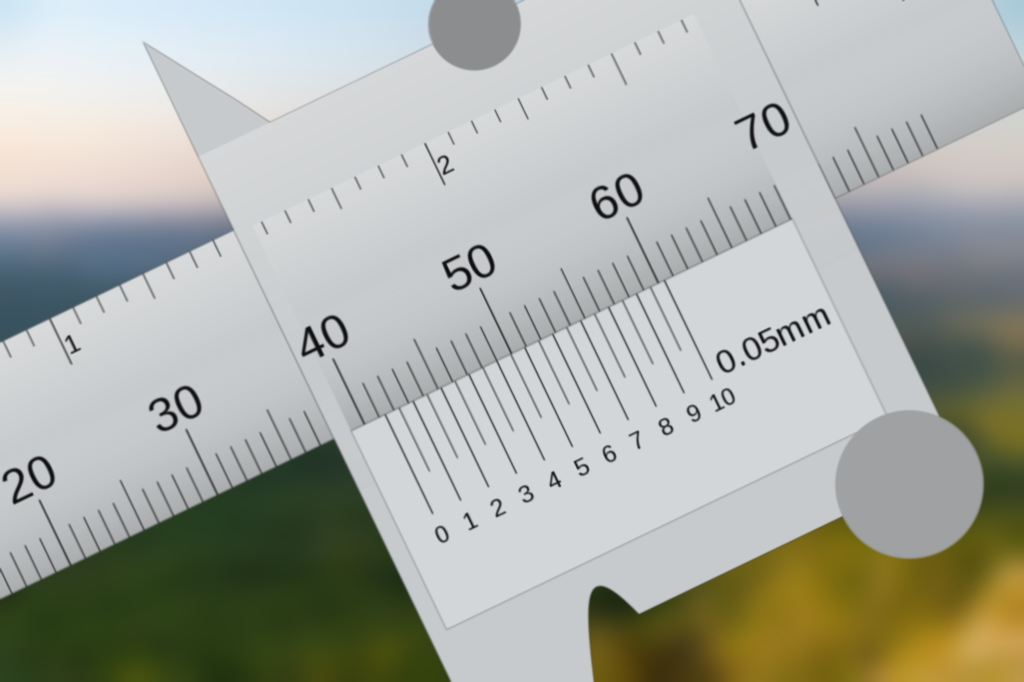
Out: 41.4; mm
